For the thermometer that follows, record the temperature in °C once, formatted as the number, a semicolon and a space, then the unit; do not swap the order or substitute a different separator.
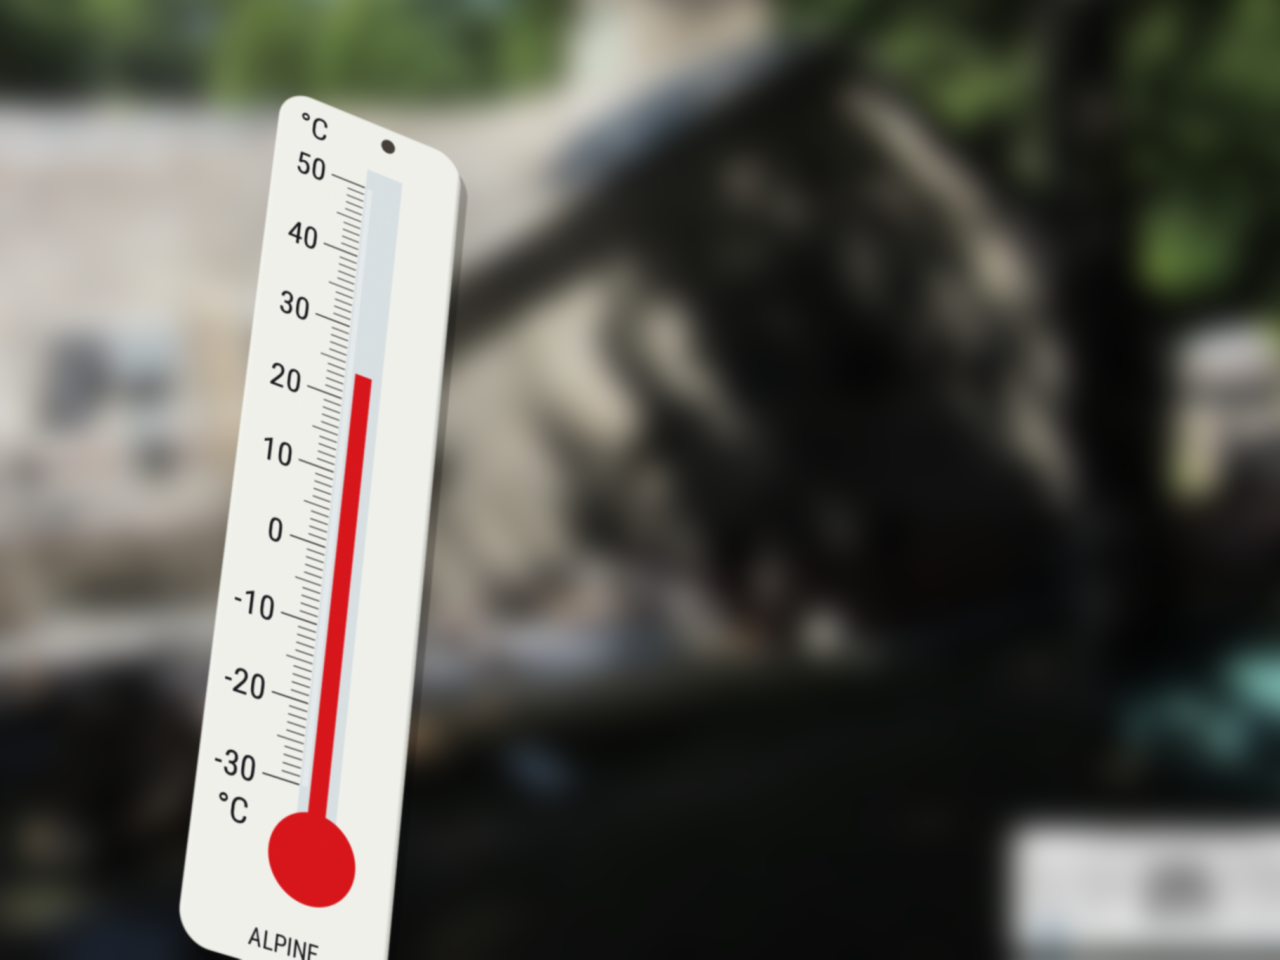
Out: 24; °C
